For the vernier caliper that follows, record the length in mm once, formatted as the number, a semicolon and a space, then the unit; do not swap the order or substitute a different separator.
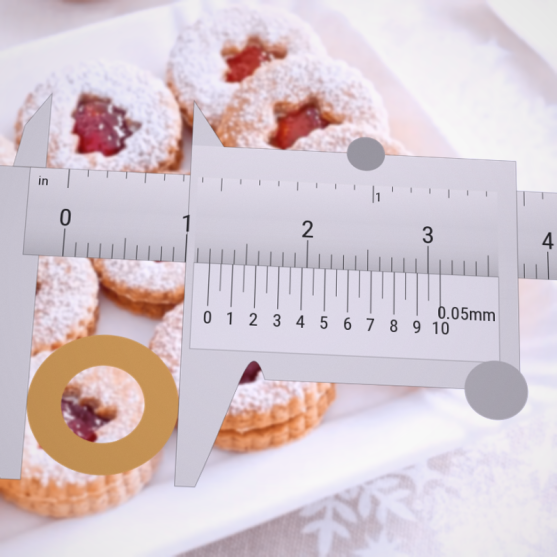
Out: 12.0; mm
